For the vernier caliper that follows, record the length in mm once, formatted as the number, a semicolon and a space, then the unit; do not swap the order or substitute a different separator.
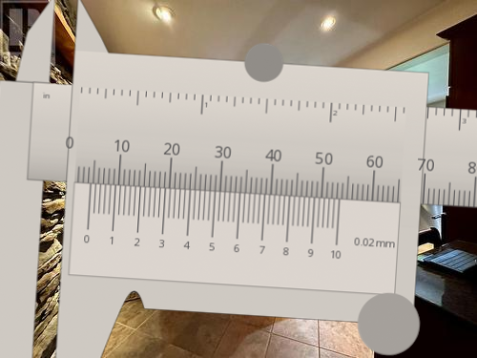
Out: 4.5; mm
